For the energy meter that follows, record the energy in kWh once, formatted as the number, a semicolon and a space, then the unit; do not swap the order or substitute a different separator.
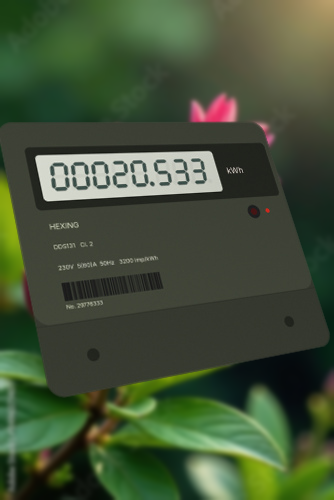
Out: 20.533; kWh
